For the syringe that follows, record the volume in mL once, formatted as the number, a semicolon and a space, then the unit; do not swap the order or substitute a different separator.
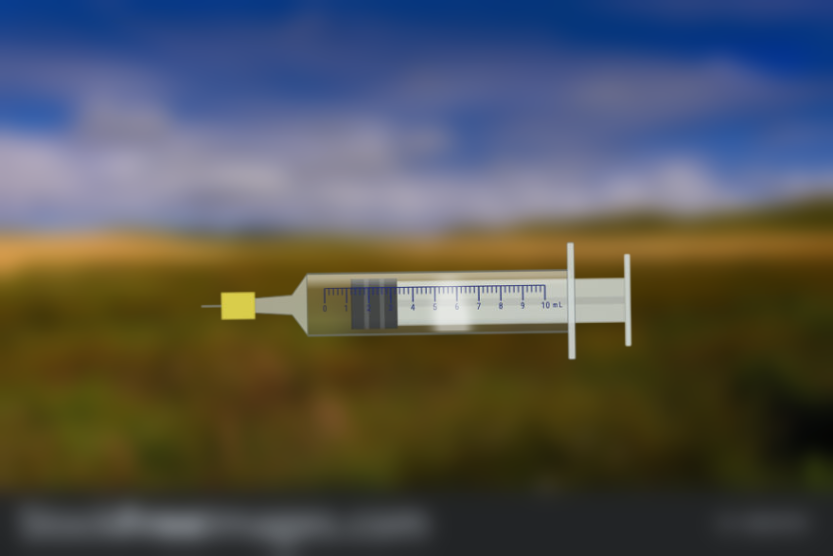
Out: 1.2; mL
